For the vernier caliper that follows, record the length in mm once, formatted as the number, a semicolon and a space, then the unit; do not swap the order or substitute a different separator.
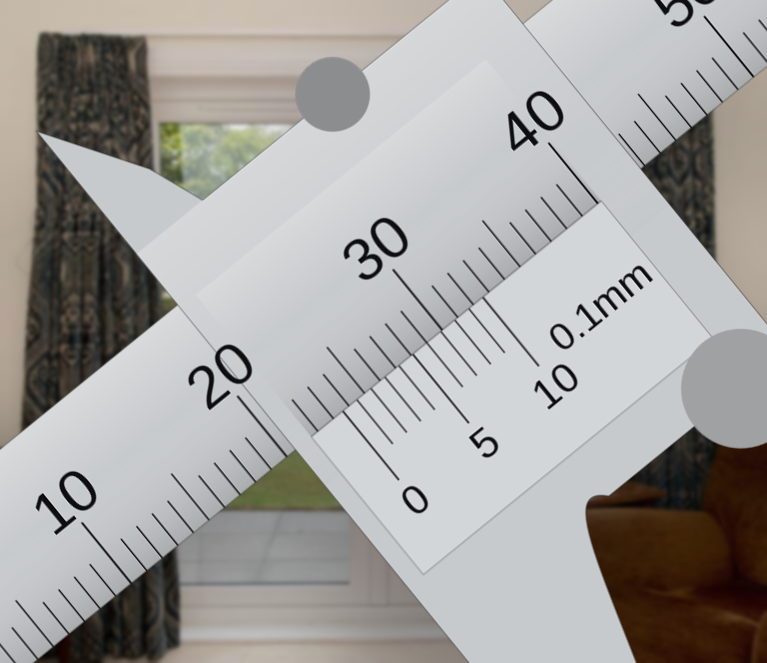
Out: 23.6; mm
